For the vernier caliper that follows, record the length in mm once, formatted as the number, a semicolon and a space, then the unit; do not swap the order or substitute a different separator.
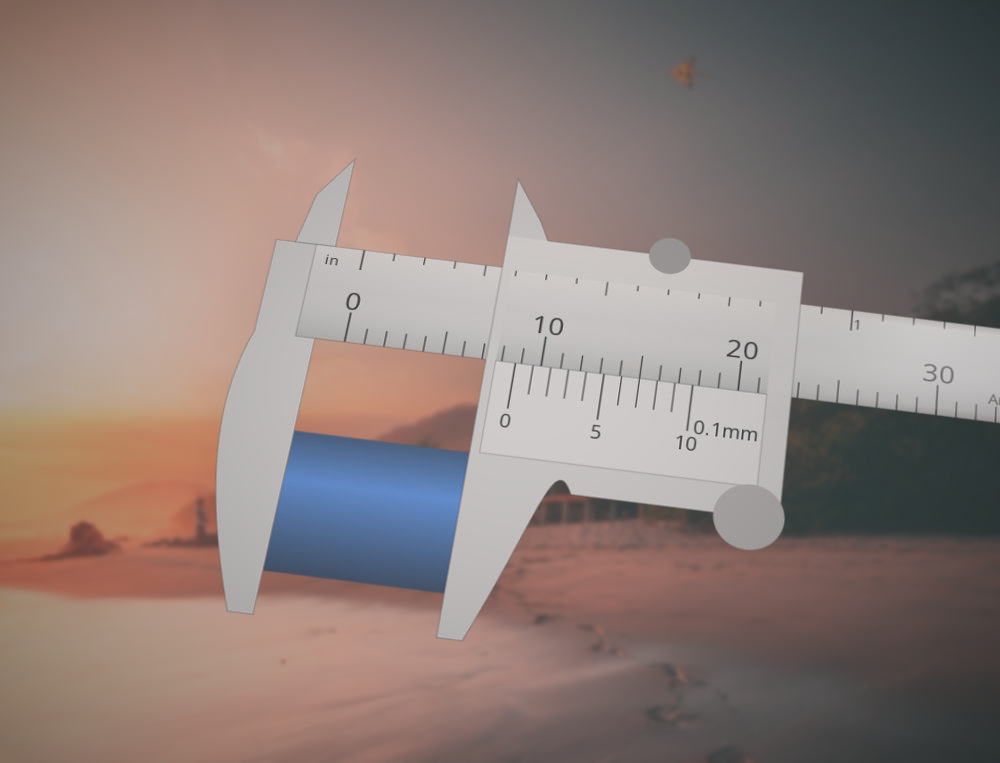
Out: 8.7; mm
